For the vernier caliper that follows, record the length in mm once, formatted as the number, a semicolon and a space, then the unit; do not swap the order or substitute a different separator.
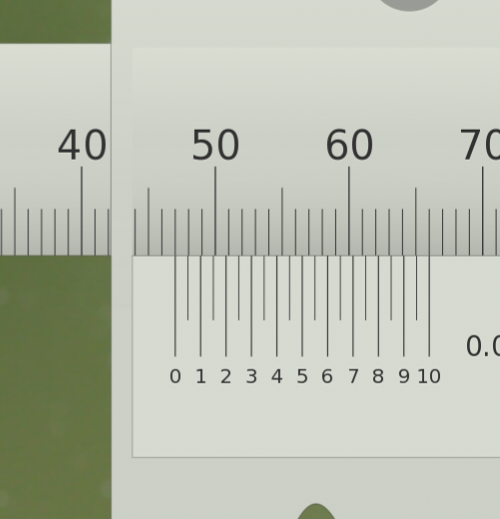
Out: 47.0; mm
